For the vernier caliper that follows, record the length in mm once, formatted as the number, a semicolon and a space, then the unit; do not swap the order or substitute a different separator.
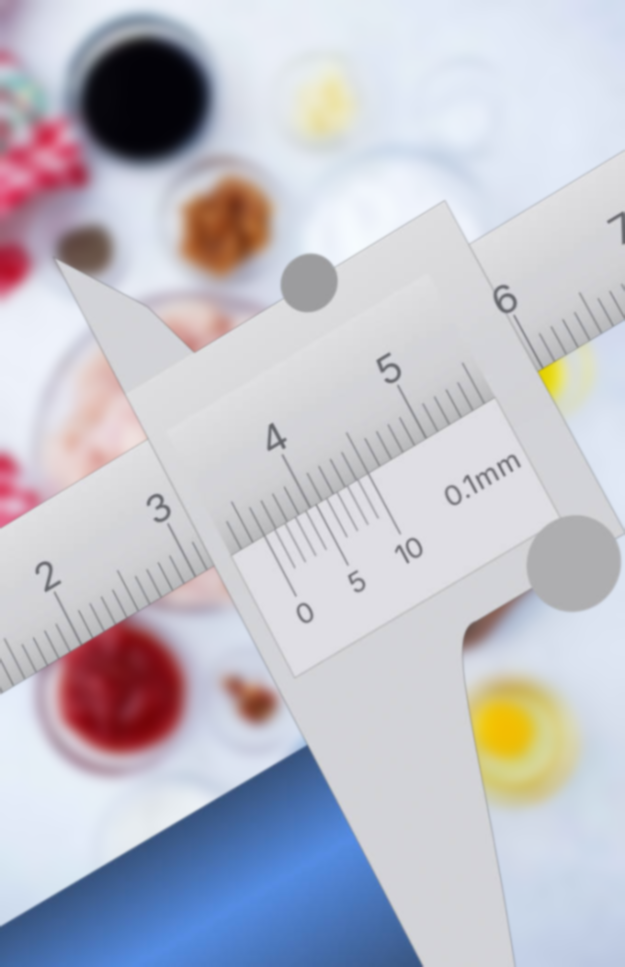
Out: 36.0; mm
